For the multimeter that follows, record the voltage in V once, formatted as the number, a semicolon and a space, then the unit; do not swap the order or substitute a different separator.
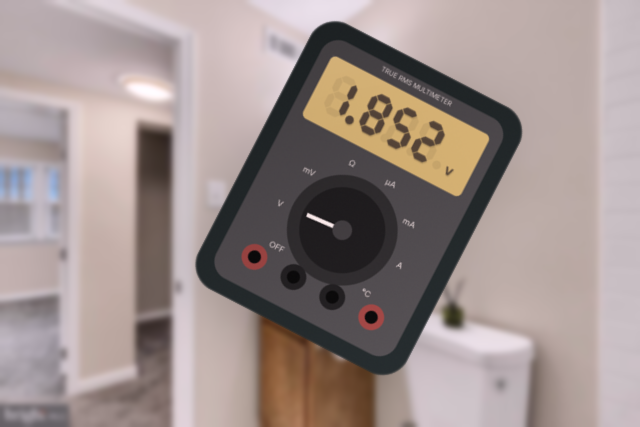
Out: 1.852; V
